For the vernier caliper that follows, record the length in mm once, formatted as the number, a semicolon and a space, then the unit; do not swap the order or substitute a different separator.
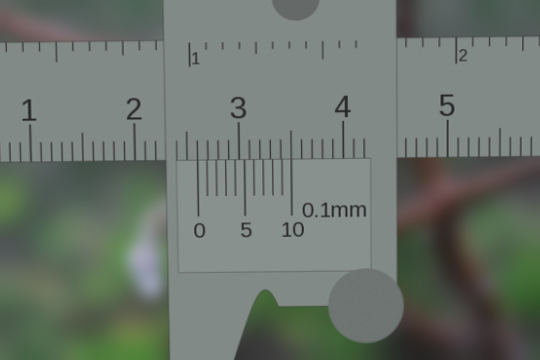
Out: 26.0; mm
